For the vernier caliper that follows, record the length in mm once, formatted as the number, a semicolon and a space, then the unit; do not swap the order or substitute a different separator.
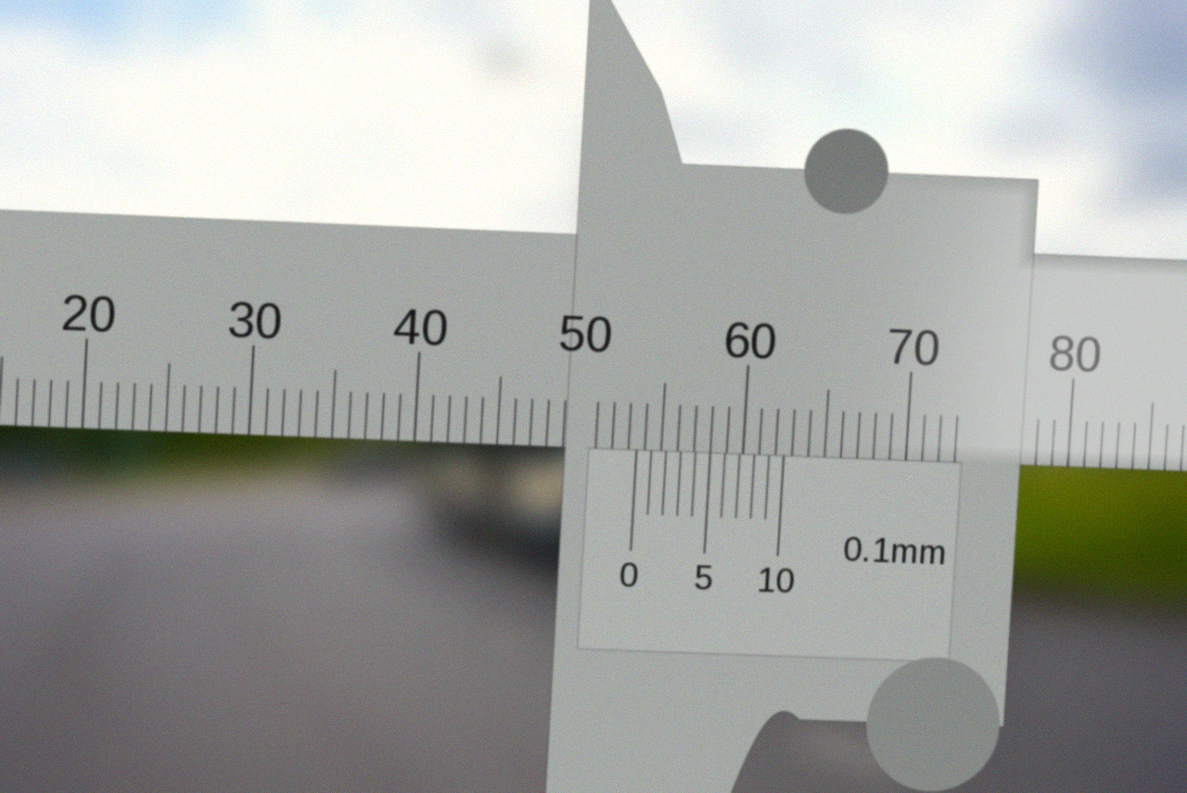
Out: 53.5; mm
